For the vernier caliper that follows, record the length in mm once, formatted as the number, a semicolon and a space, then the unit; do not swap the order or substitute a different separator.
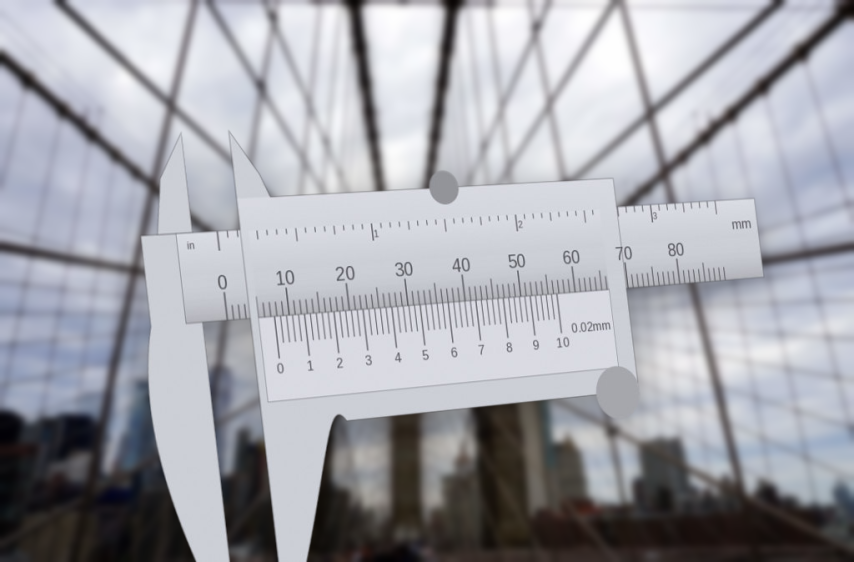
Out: 7.6; mm
